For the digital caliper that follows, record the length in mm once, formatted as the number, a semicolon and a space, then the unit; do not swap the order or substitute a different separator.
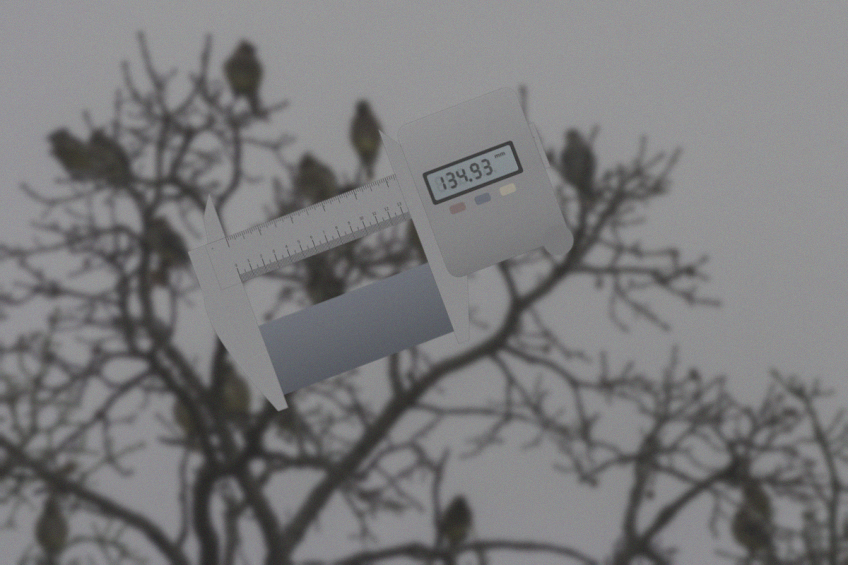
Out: 134.93; mm
